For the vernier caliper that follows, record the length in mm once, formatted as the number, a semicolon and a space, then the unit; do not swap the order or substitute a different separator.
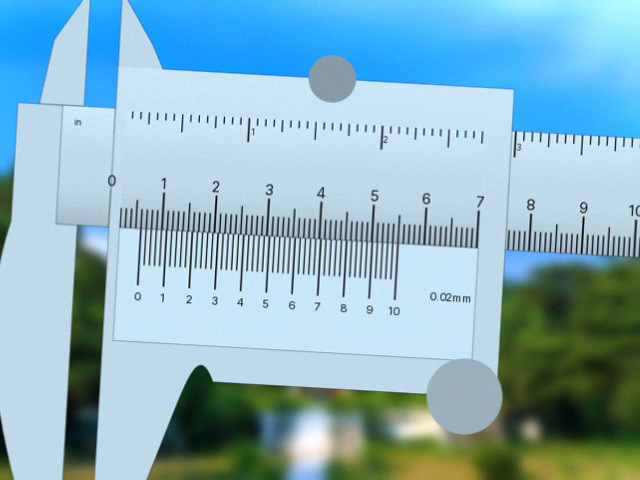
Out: 6.0; mm
